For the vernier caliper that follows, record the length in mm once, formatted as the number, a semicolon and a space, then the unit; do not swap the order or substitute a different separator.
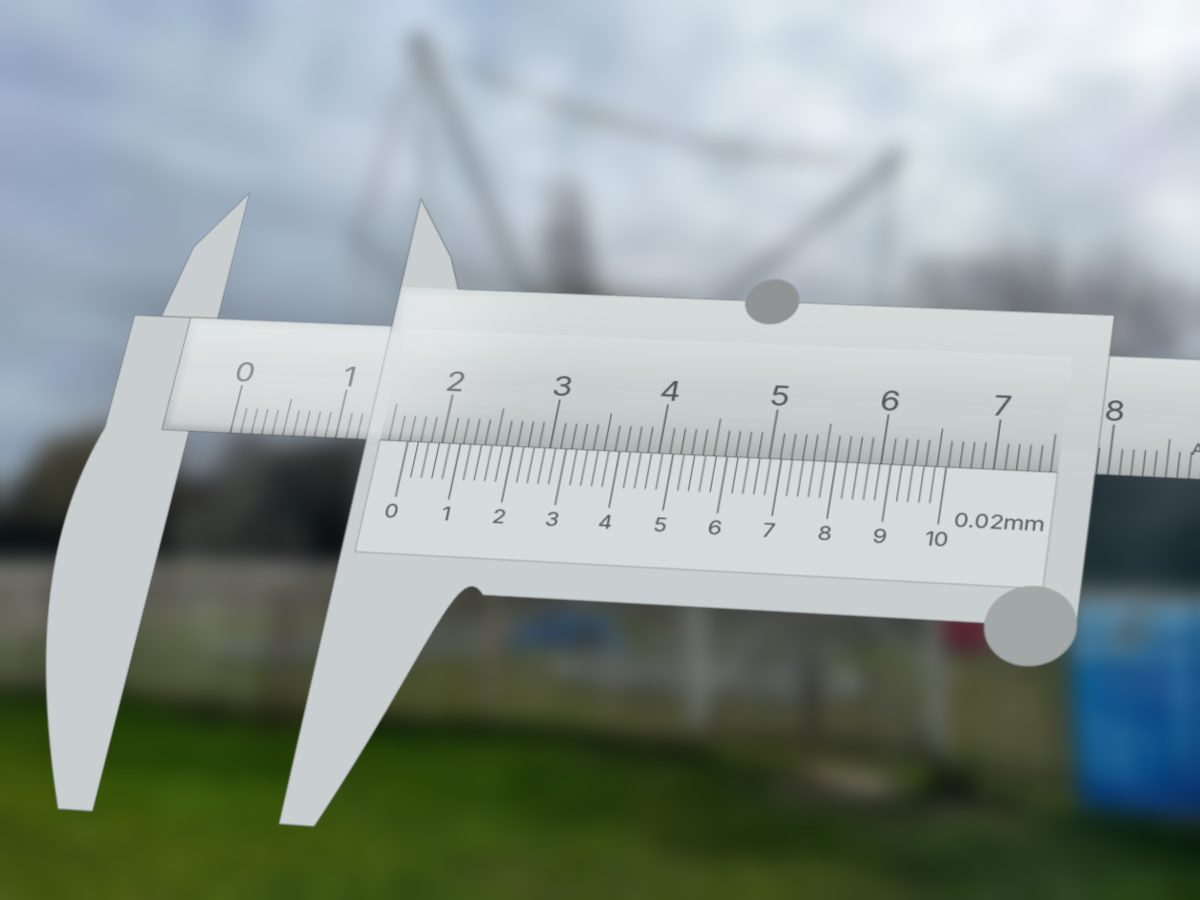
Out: 16.8; mm
